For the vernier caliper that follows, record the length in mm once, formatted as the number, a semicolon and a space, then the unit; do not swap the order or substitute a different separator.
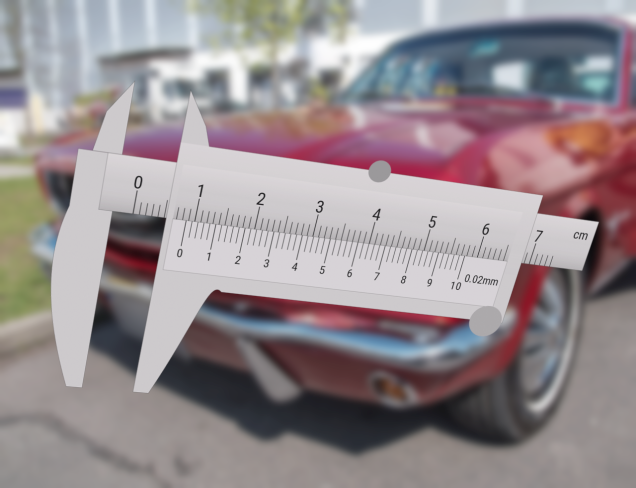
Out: 8.6; mm
